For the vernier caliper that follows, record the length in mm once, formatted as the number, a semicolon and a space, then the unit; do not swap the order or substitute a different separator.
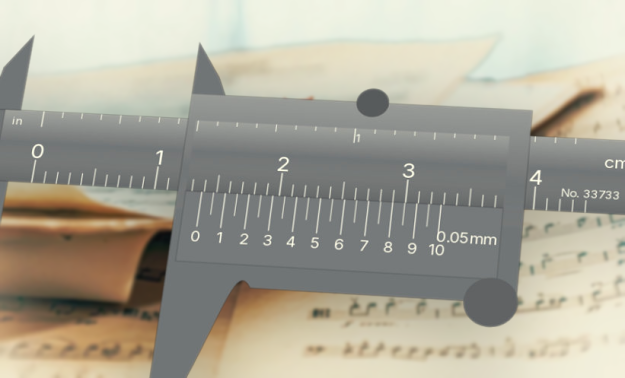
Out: 13.8; mm
